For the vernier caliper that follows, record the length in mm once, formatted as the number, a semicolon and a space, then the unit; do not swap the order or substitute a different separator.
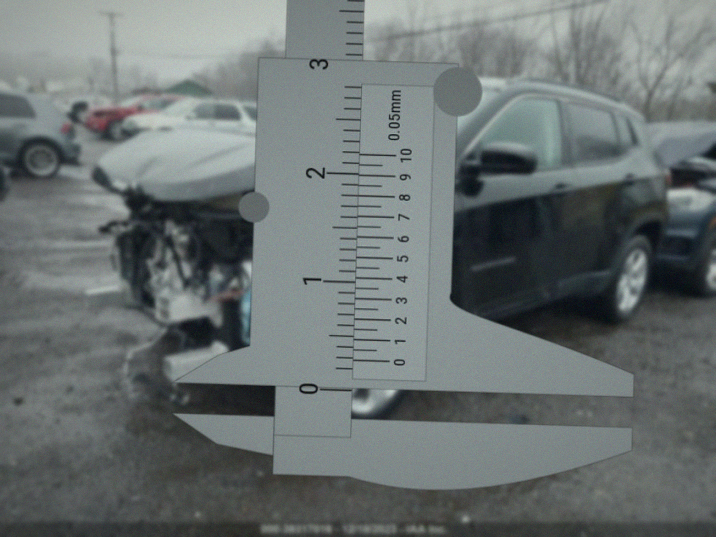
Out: 2.8; mm
